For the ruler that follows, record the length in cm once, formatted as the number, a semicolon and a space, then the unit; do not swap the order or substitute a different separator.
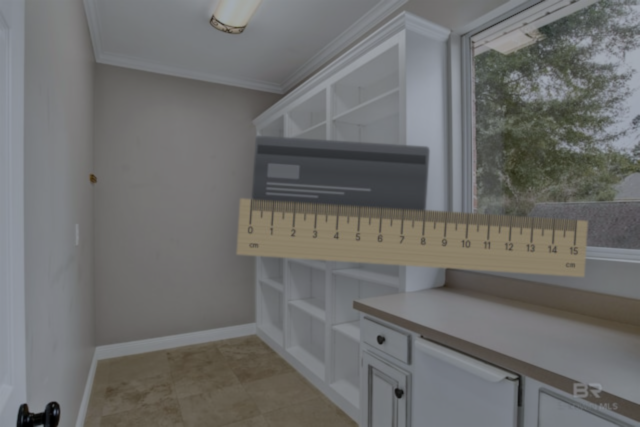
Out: 8; cm
